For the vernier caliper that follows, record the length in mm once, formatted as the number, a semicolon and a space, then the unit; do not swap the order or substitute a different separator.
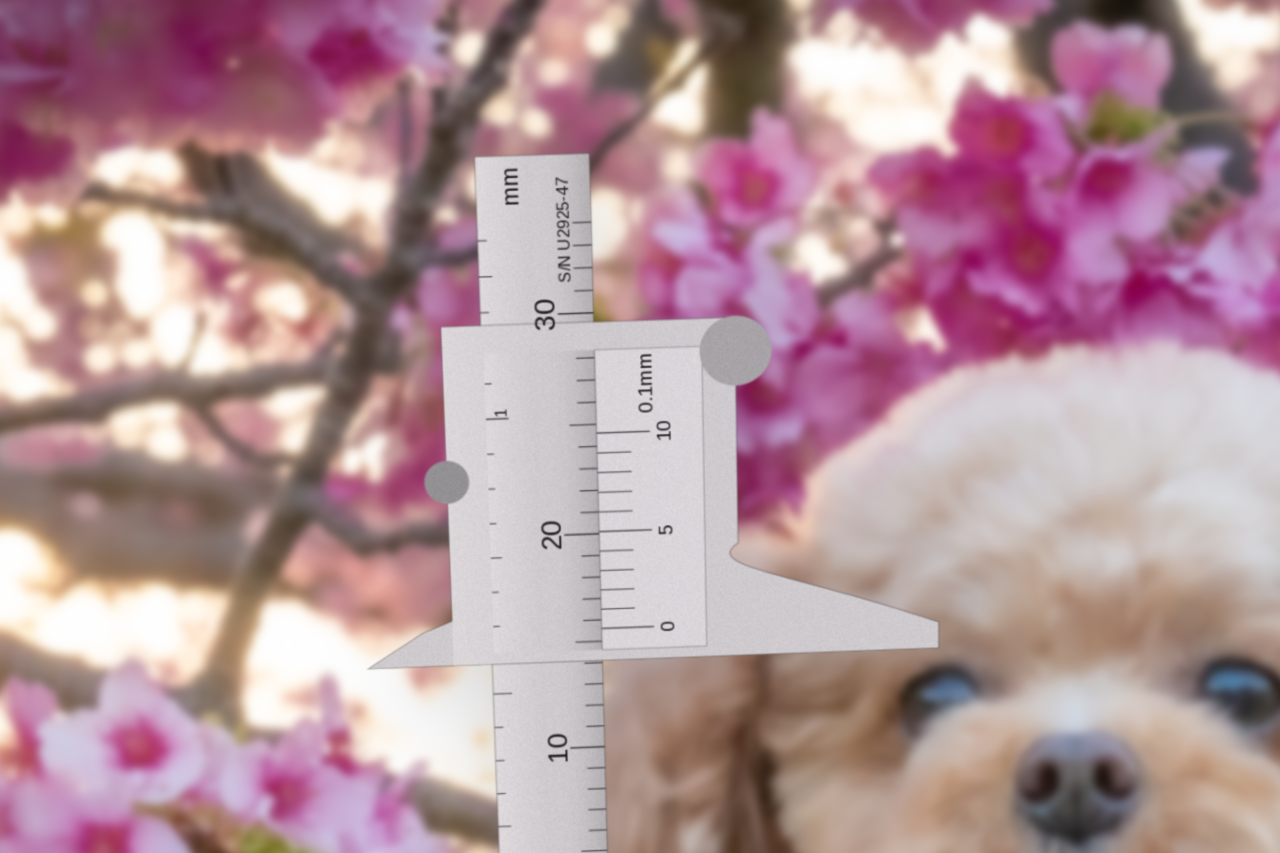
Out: 15.6; mm
